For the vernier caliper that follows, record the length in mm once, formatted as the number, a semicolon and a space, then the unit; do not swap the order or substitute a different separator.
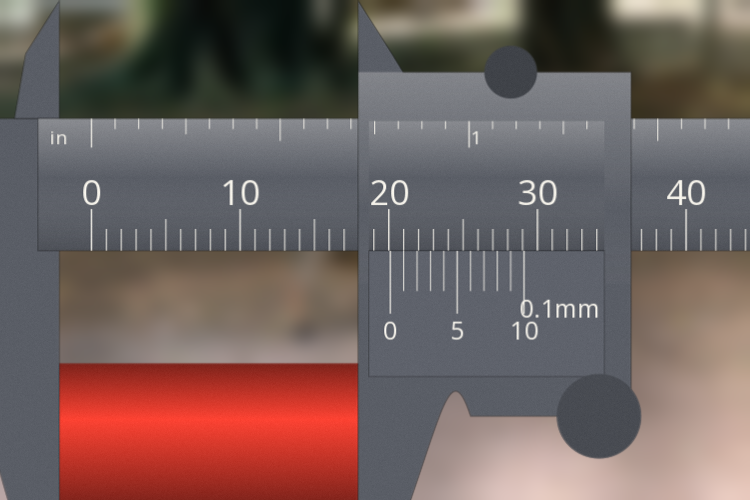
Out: 20.1; mm
